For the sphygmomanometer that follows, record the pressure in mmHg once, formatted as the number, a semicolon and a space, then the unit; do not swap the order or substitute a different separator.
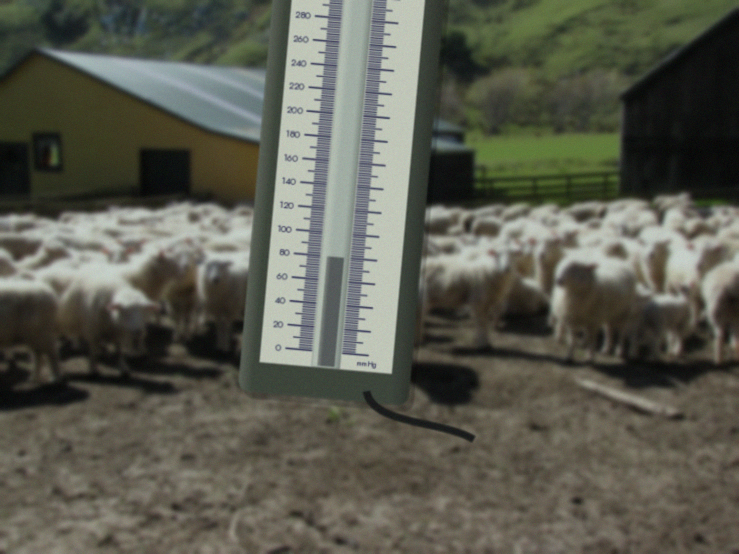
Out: 80; mmHg
